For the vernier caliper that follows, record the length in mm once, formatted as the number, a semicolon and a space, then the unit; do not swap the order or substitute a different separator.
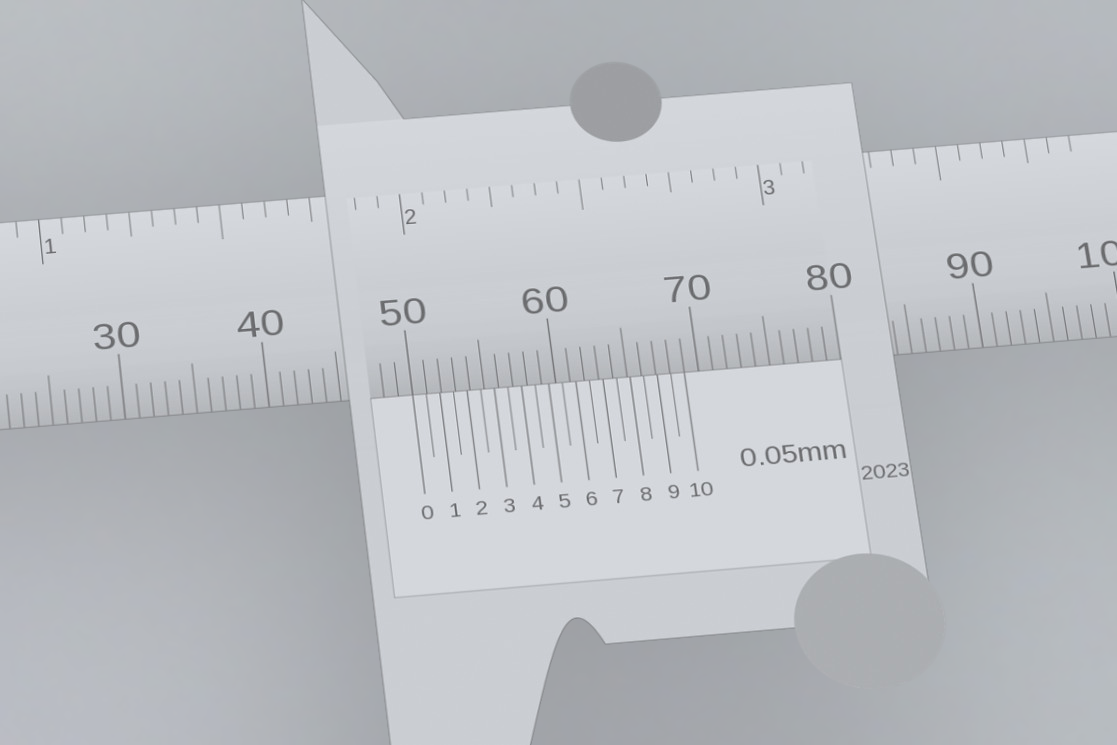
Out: 50.0; mm
